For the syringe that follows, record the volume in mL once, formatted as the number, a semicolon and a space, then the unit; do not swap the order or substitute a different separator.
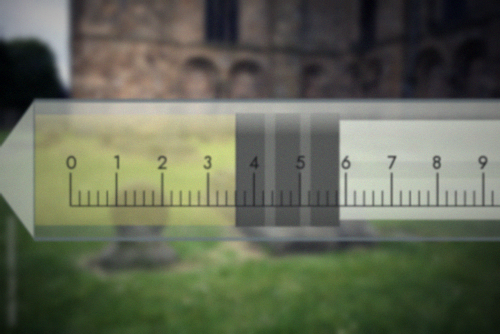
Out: 3.6; mL
